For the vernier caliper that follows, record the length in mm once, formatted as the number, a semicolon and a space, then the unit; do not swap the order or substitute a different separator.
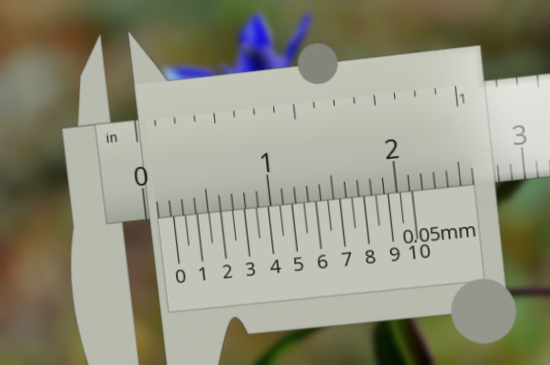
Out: 2.2; mm
